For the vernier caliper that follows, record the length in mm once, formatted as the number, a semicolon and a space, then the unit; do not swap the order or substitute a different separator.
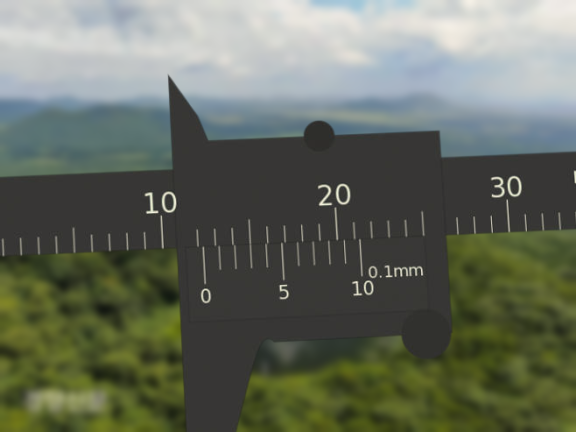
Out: 12.3; mm
